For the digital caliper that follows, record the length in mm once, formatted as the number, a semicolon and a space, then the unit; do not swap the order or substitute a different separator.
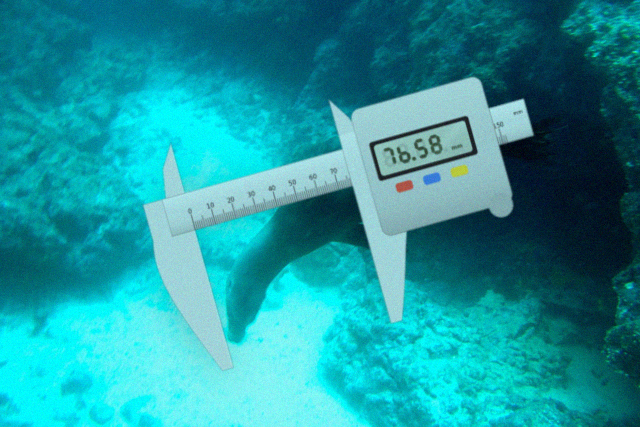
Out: 76.58; mm
